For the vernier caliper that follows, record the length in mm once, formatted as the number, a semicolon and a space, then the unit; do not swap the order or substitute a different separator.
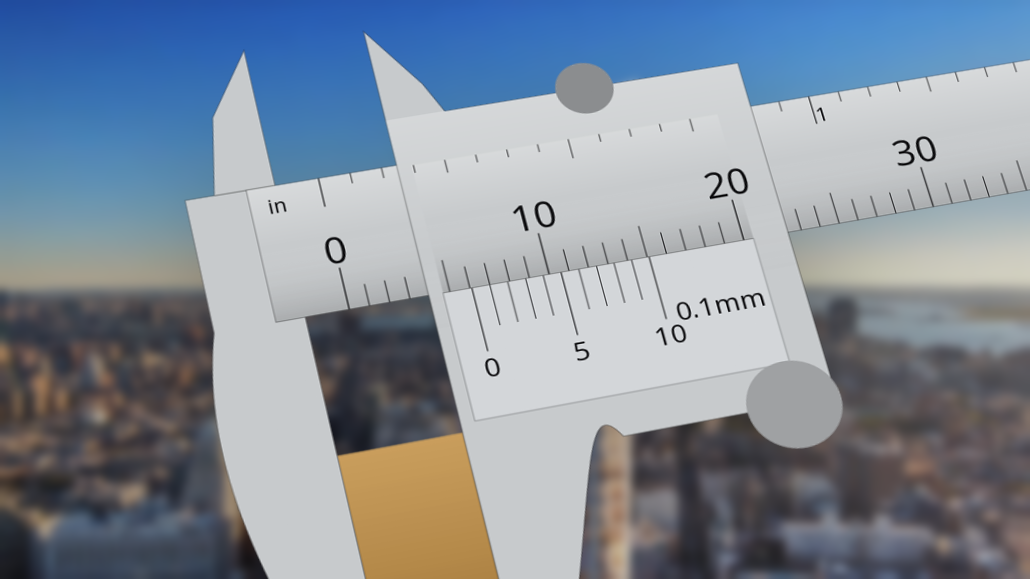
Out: 6.1; mm
